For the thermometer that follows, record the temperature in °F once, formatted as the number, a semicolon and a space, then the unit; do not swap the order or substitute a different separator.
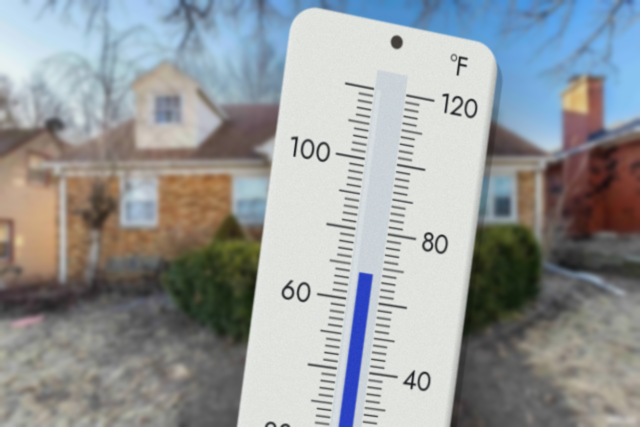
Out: 68; °F
